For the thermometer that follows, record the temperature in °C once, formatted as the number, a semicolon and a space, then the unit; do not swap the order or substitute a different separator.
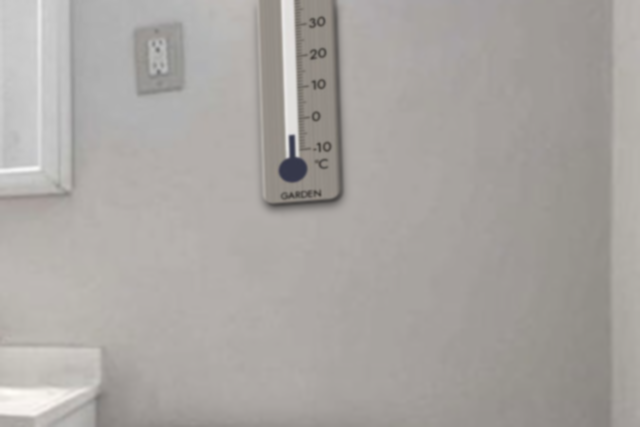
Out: -5; °C
